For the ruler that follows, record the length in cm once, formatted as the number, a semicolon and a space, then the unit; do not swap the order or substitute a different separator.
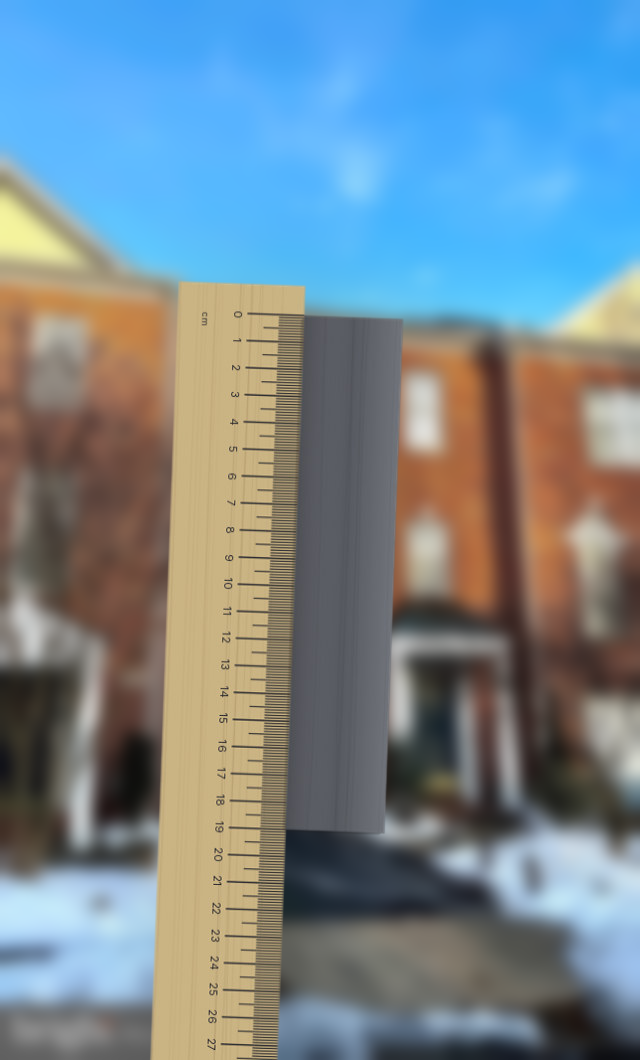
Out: 19; cm
